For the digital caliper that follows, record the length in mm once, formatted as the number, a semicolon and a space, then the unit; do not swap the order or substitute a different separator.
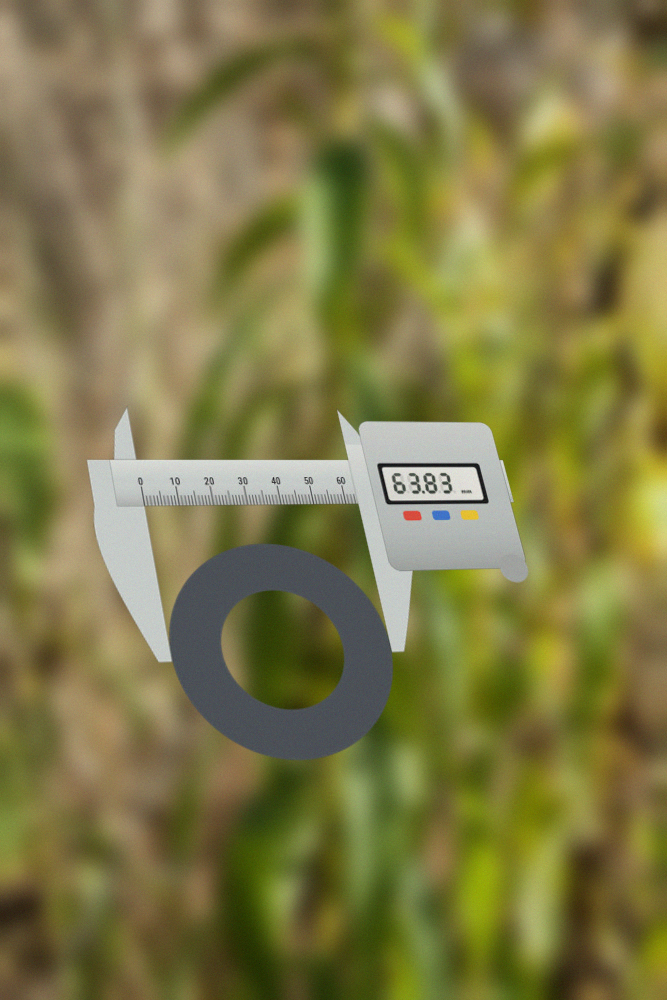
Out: 63.83; mm
